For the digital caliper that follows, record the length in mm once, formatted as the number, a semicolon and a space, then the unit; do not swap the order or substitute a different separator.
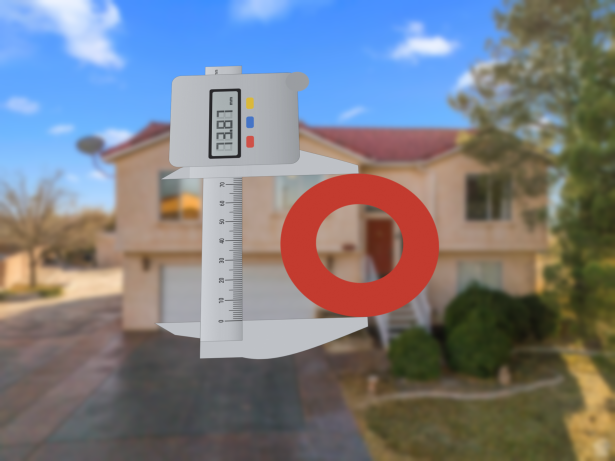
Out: 73.87; mm
